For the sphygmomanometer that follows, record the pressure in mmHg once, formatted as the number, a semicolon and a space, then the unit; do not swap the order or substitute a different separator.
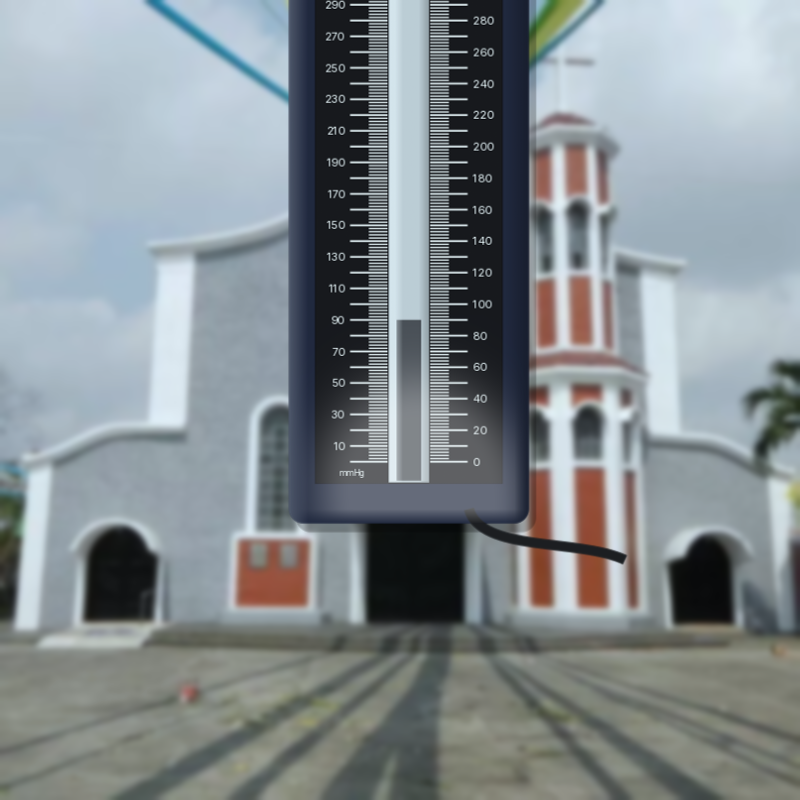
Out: 90; mmHg
